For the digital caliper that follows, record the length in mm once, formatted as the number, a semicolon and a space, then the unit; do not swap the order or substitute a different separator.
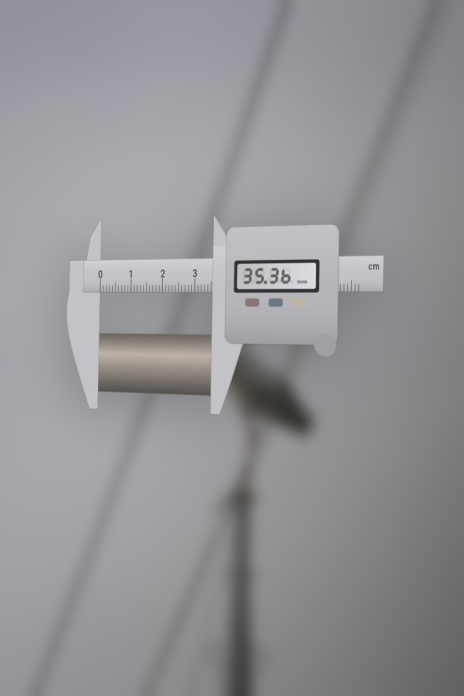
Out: 35.36; mm
